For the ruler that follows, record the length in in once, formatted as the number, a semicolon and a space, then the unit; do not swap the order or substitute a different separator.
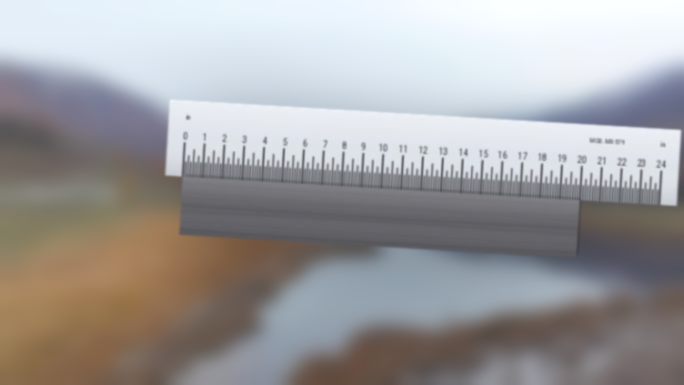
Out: 20; in
